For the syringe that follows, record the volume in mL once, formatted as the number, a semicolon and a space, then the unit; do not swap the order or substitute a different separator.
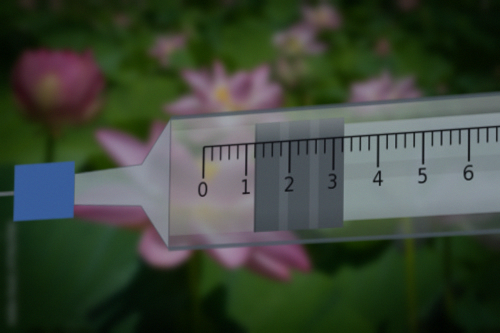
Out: 1.2; mL
